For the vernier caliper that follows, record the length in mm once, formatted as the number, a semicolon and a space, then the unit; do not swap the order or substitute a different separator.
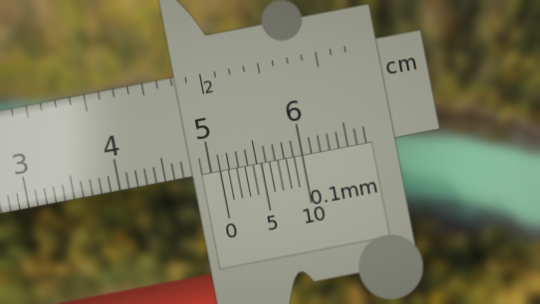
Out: 51.0; mm
